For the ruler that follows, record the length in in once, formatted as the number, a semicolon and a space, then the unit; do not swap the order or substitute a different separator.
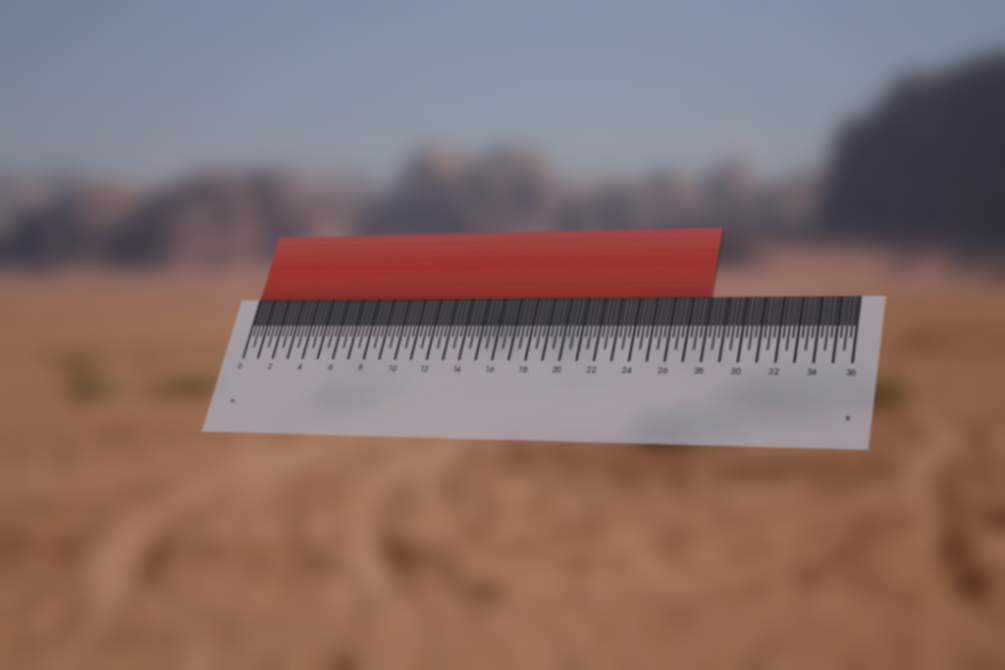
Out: 28; in
